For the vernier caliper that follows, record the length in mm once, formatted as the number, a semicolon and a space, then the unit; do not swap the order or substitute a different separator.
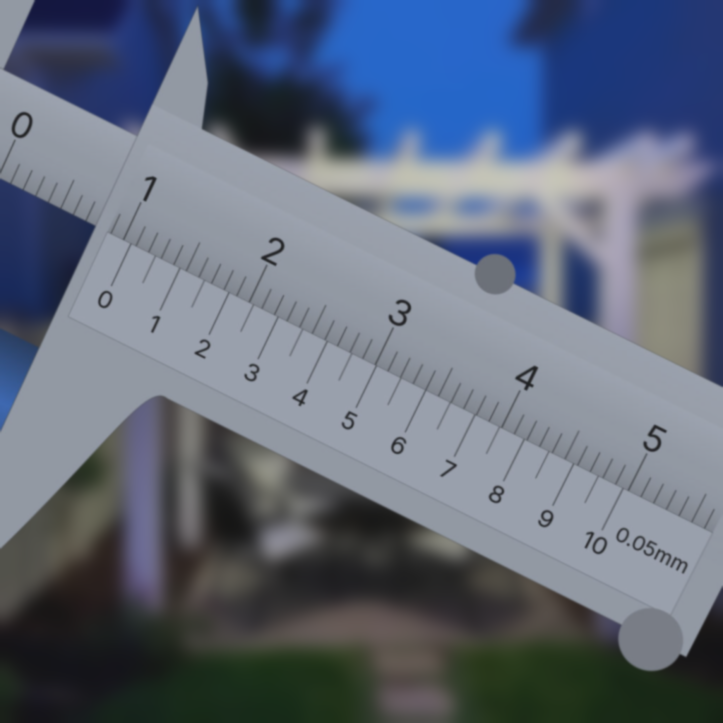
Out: 10.6; mm
